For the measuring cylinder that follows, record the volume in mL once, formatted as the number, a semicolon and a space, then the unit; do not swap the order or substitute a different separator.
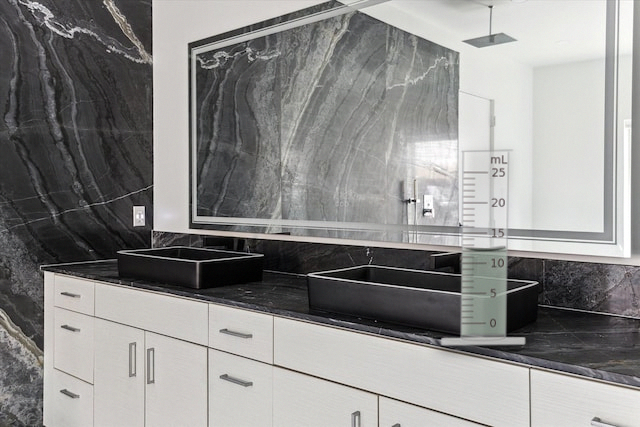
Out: 12; mL
